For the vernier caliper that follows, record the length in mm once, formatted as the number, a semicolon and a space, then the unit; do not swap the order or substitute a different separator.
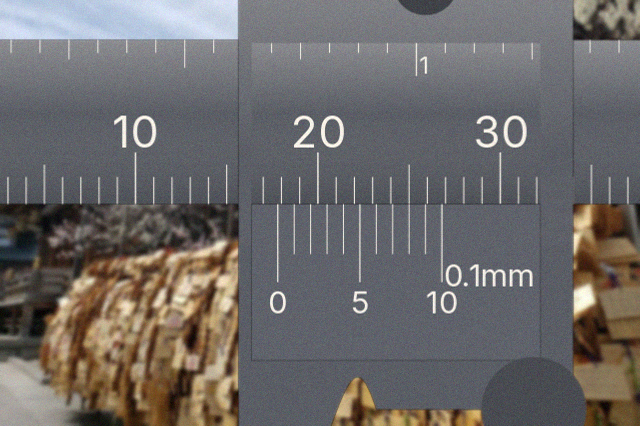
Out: 17.8; mm
